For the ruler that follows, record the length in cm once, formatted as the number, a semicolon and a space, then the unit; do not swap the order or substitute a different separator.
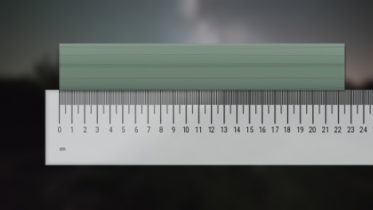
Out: 22.5; cm
